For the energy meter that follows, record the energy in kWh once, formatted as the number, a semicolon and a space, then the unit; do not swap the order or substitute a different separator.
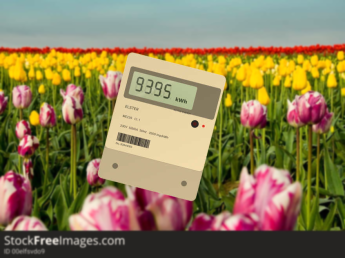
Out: 9395; kWh
